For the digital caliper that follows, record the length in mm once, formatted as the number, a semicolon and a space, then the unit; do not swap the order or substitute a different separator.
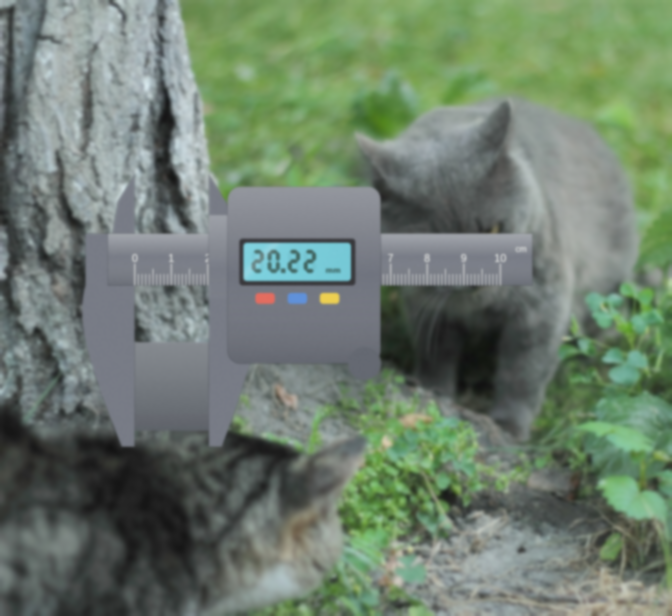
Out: 20.22; mm
